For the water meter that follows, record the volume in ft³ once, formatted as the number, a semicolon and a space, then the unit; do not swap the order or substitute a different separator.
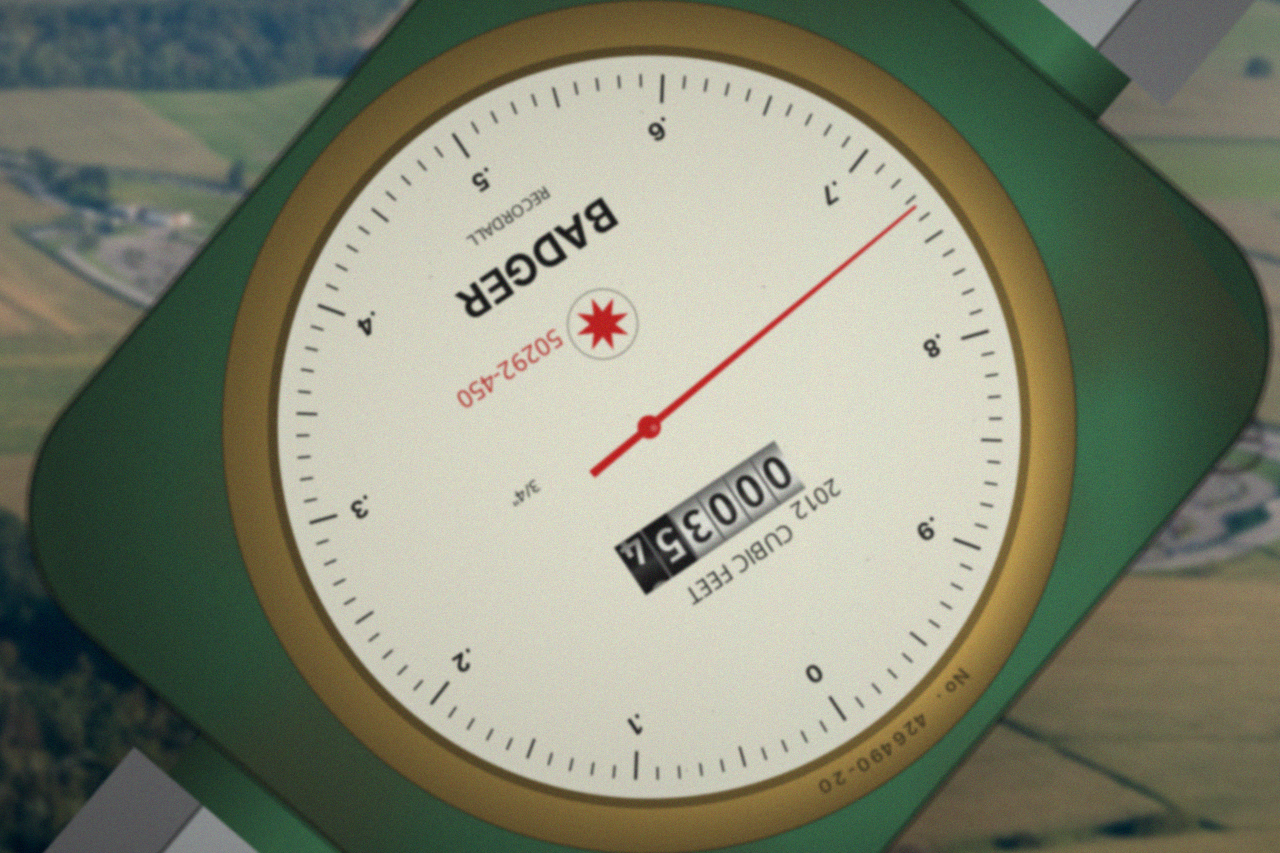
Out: 353.73; ft³
